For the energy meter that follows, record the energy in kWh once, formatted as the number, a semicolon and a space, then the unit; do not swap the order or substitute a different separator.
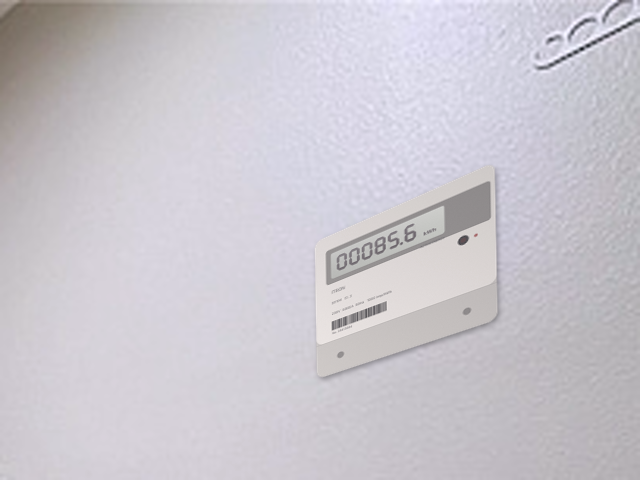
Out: 85.6; kWh
